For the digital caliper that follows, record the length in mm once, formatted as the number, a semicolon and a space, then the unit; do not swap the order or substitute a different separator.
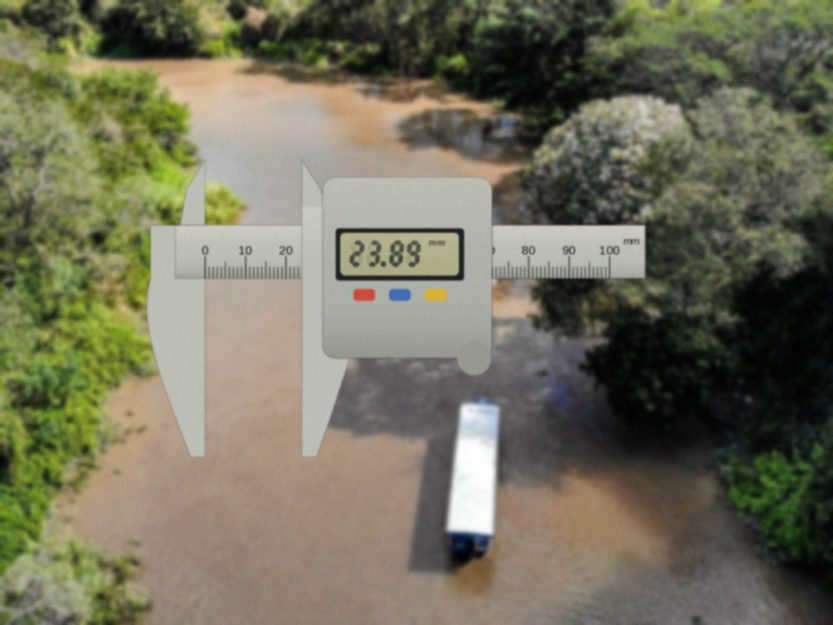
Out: 23.89; mm
